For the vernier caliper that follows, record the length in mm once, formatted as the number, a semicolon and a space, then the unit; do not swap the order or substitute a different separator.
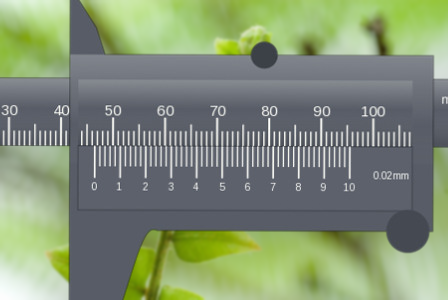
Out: 46.5; mm
